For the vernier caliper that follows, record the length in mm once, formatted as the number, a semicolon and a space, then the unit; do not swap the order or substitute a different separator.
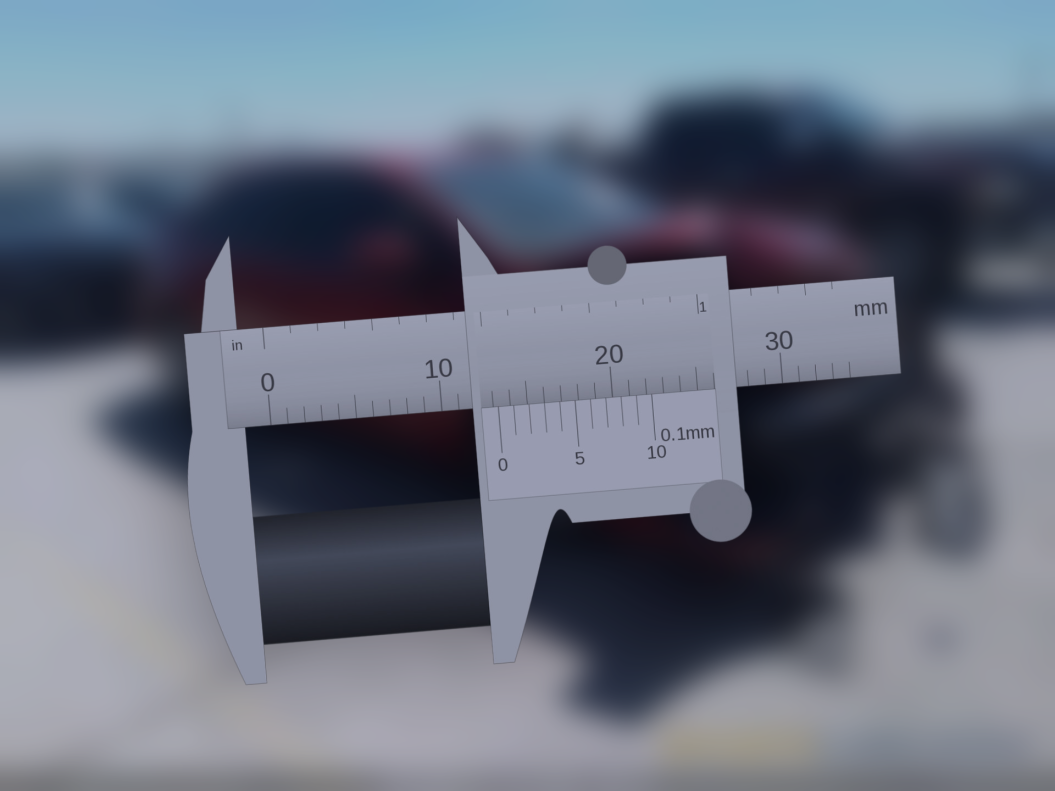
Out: 13.3; mm
